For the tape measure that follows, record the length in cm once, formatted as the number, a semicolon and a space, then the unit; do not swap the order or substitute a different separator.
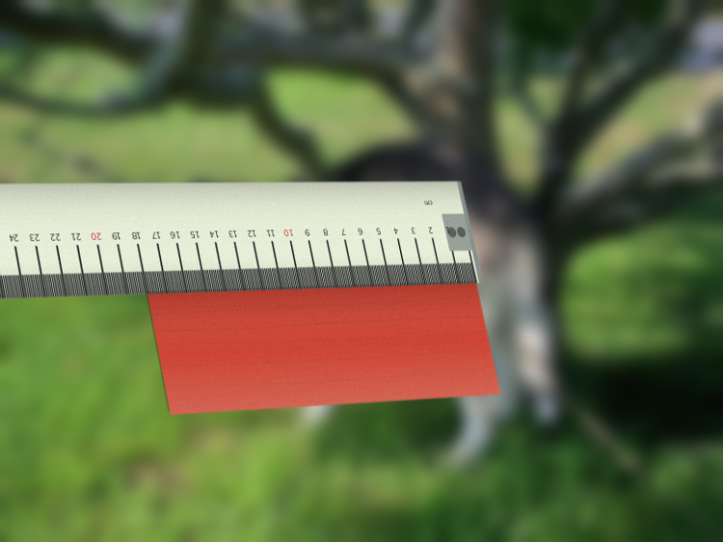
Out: 18; cm
